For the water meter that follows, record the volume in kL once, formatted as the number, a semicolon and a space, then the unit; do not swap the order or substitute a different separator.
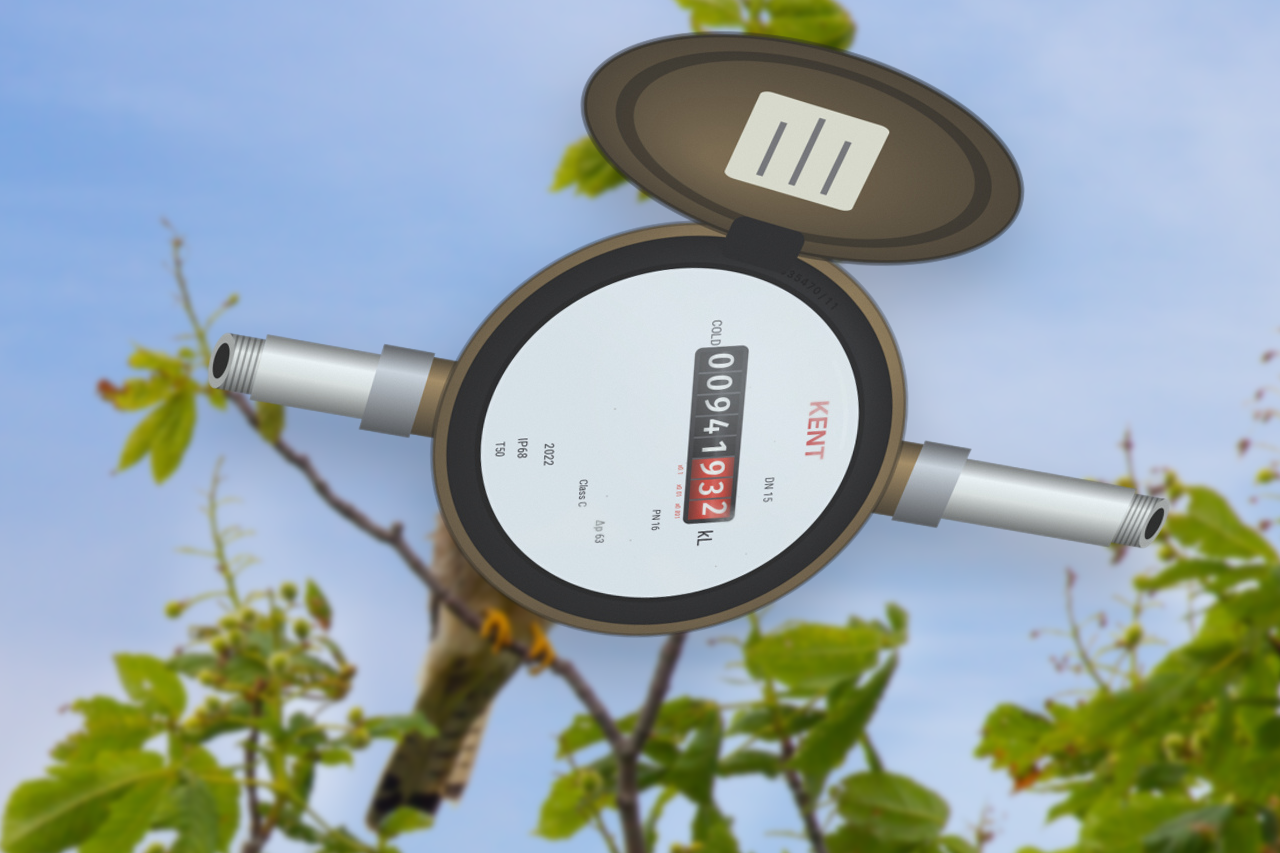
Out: 941.932; kL
